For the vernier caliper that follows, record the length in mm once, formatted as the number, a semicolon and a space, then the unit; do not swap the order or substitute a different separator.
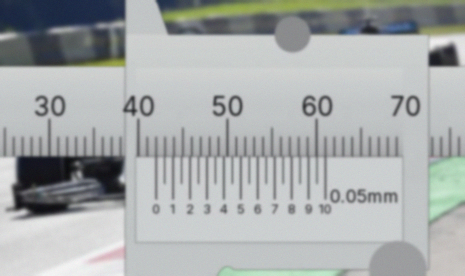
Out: 42.0; mm
